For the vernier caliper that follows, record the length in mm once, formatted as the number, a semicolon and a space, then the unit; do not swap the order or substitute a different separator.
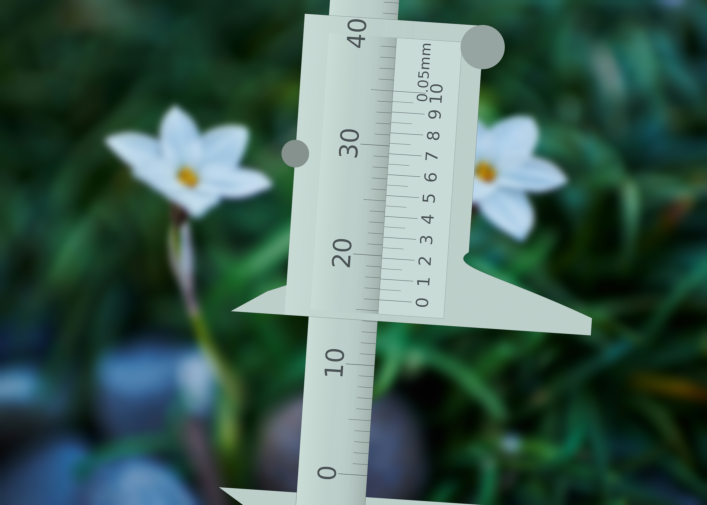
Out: 16.0; mm
